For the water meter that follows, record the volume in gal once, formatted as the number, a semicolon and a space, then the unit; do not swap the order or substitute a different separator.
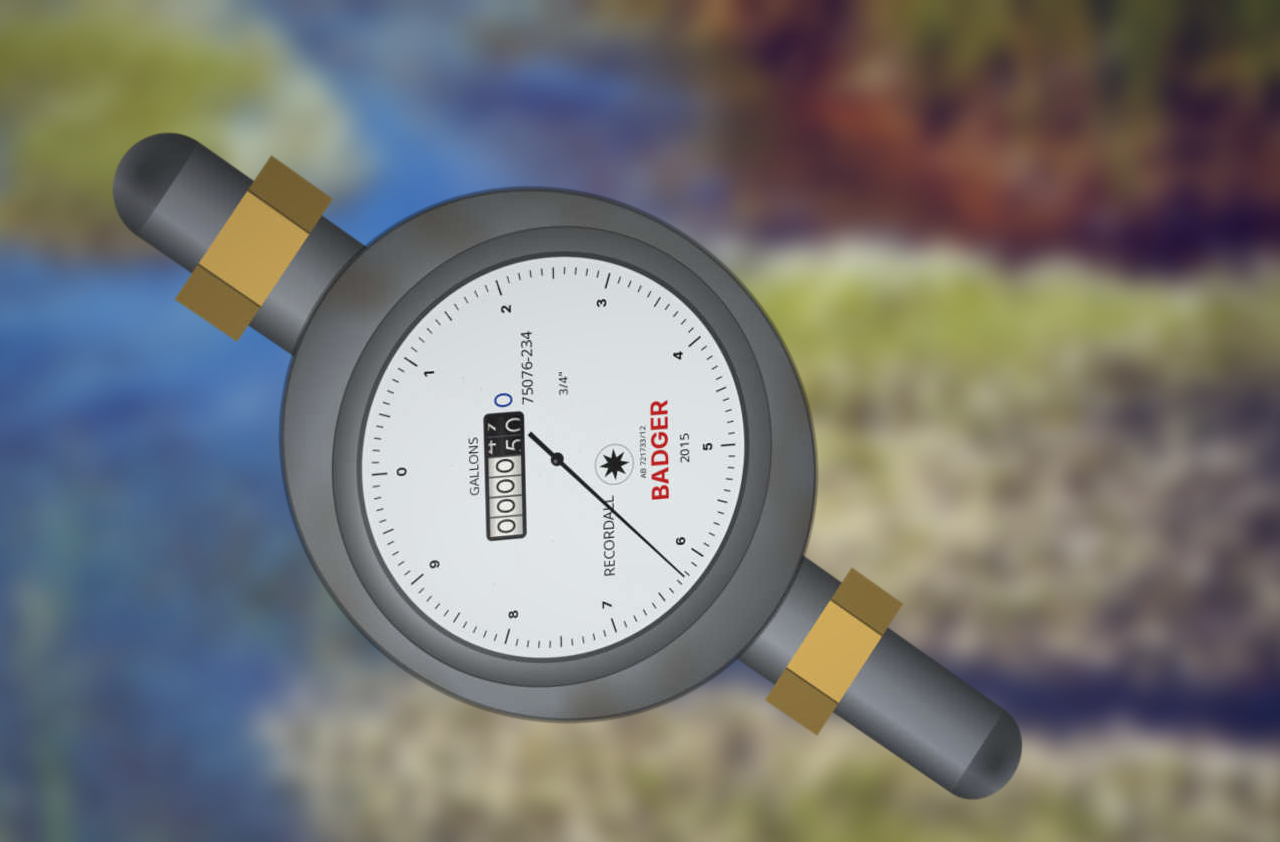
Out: 496.2; gal
